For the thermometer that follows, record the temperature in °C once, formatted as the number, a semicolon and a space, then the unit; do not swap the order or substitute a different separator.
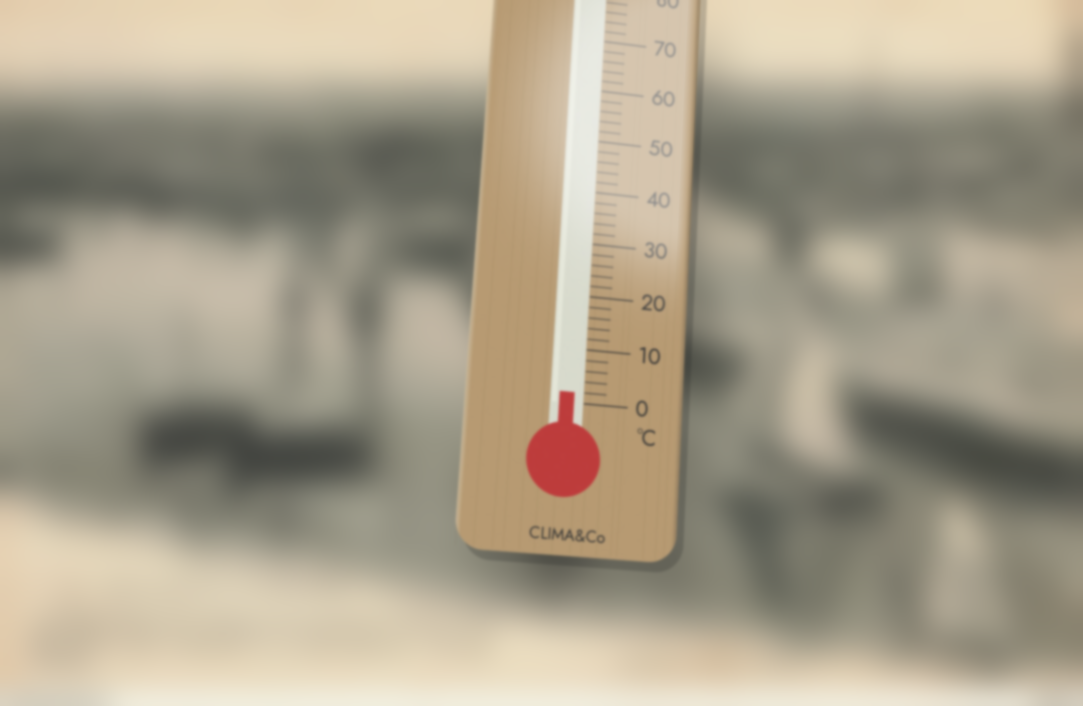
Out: 2; °C
